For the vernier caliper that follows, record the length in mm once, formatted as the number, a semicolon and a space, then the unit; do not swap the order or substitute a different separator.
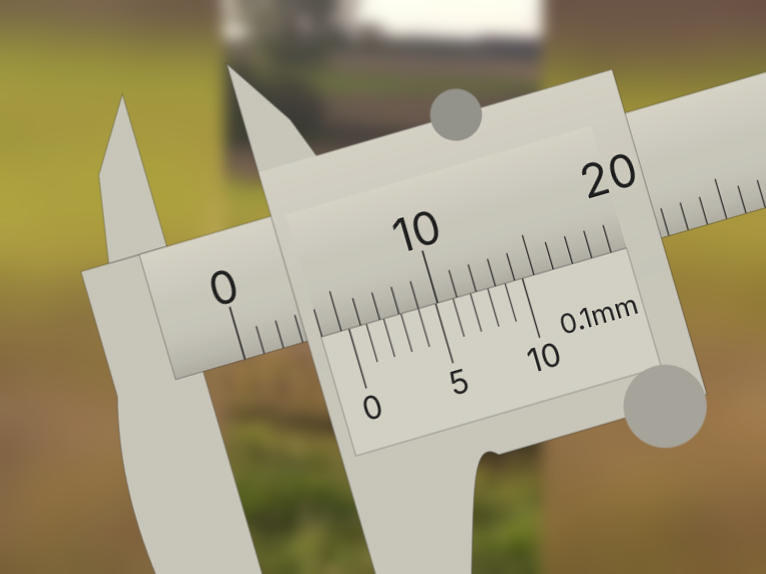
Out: 5.4; mm
